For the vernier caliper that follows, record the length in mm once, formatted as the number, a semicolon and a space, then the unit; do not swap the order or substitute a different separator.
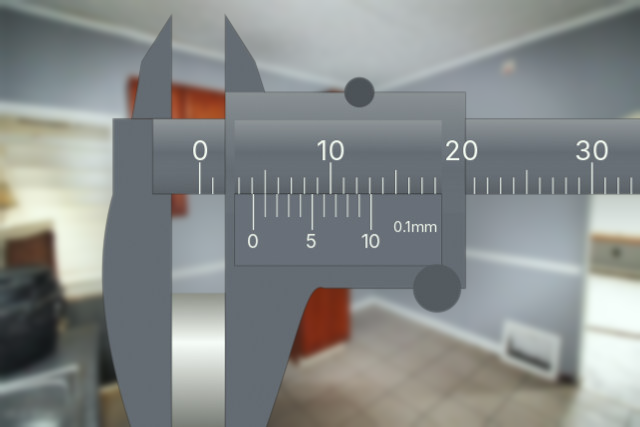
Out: 4.1; mm
